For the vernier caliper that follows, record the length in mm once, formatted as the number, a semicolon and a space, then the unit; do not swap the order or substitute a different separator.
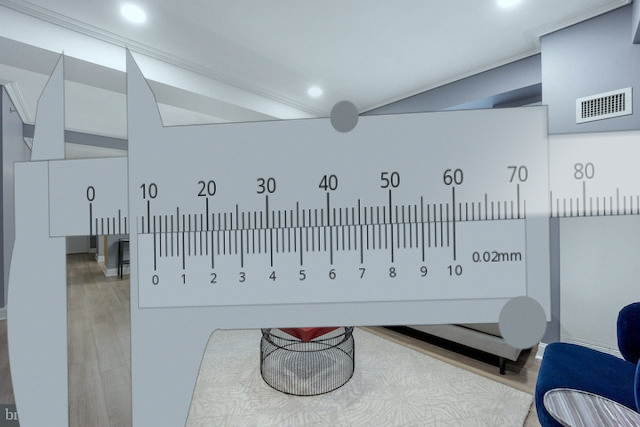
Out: 11.0; mm
